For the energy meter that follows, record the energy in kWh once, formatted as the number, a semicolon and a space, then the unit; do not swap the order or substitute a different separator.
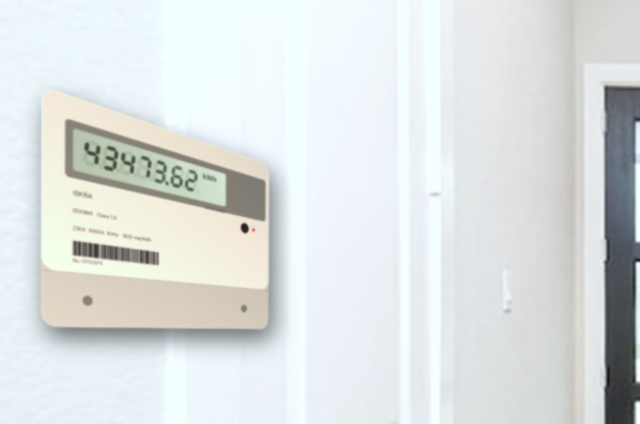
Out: 43473.62; kWh
